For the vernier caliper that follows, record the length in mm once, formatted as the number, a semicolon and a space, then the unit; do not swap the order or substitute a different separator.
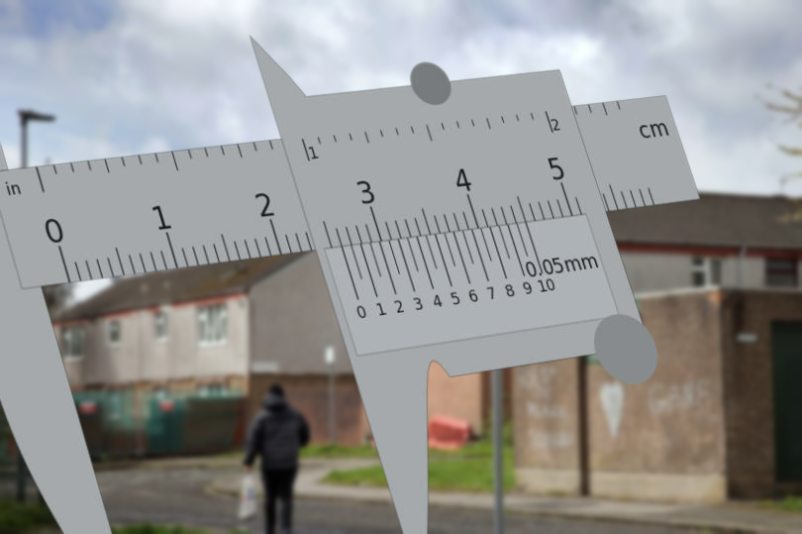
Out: 26.0; mm
